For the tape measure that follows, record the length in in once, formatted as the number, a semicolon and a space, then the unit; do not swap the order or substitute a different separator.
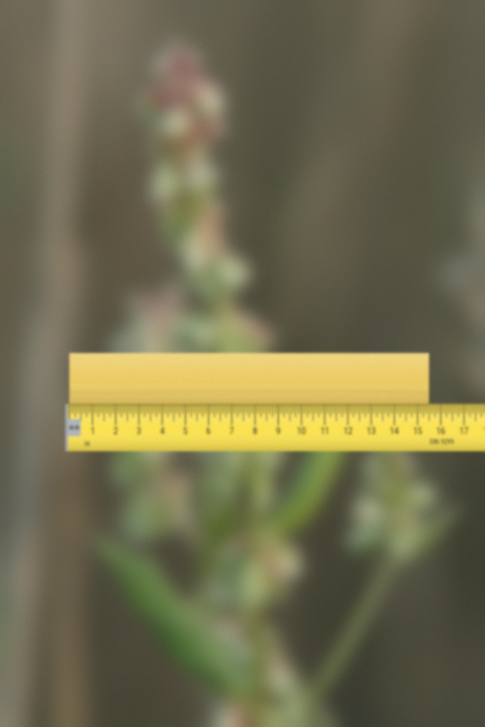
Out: 15.5; in
